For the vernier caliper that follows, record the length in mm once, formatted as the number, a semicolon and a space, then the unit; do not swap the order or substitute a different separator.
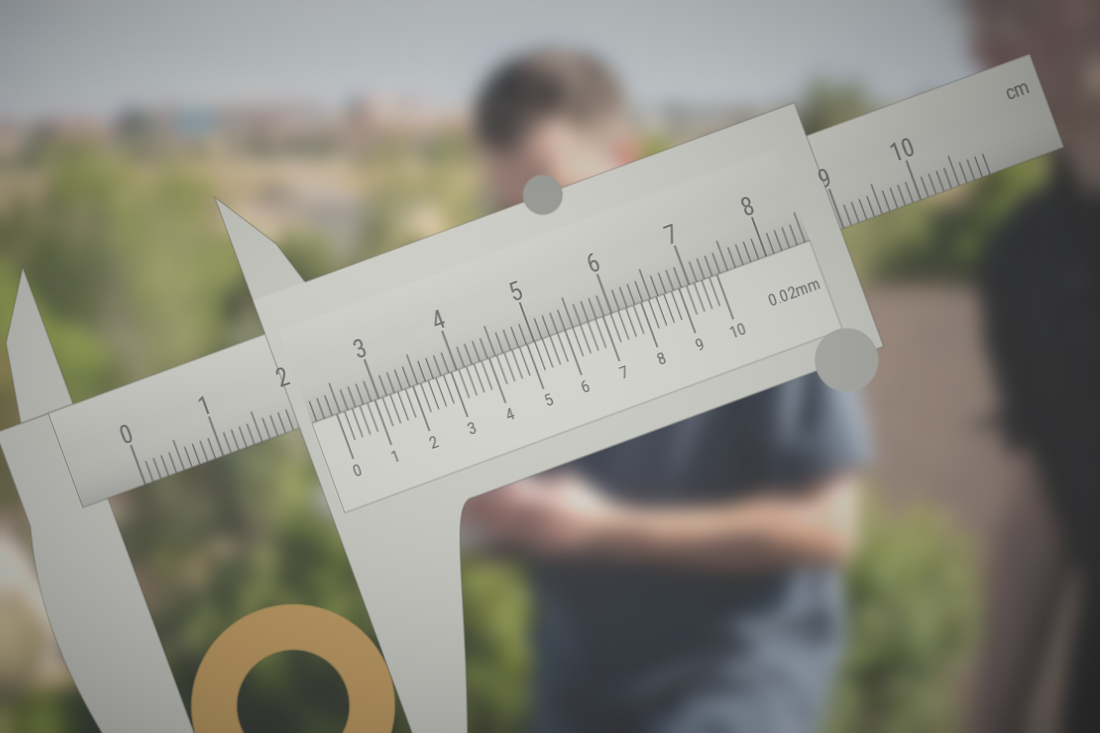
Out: 24.6; mm
